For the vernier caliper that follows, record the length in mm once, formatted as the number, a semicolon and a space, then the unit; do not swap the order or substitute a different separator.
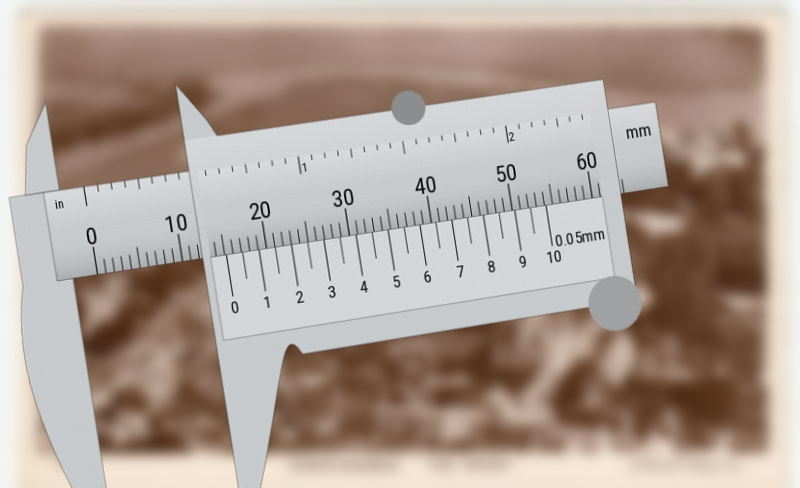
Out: 15.2; mm
